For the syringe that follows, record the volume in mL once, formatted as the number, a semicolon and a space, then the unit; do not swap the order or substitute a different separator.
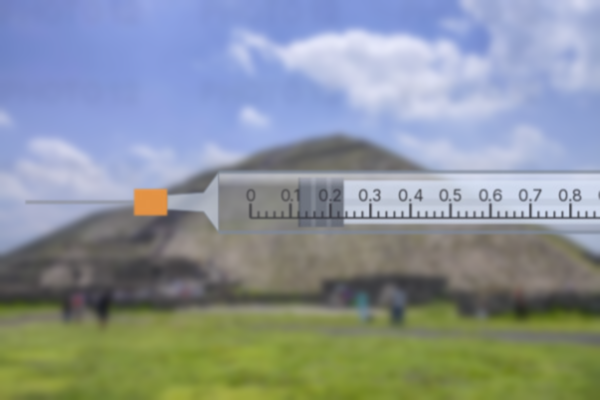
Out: 0.12; mL
